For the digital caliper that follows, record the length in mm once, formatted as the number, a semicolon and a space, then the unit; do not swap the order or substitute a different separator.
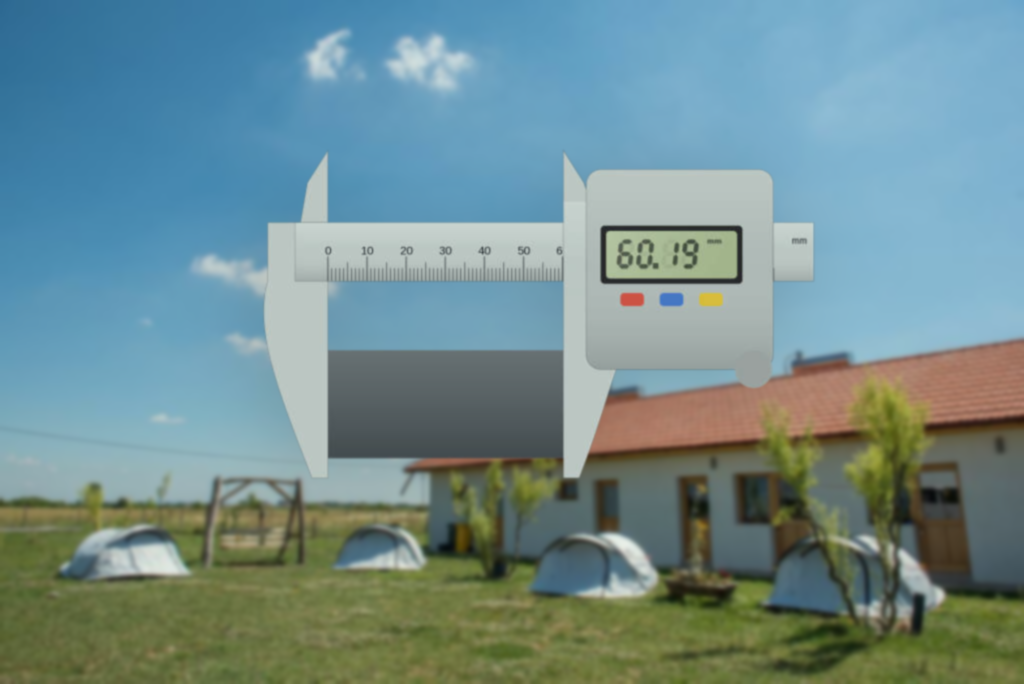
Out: 60.19; mm
